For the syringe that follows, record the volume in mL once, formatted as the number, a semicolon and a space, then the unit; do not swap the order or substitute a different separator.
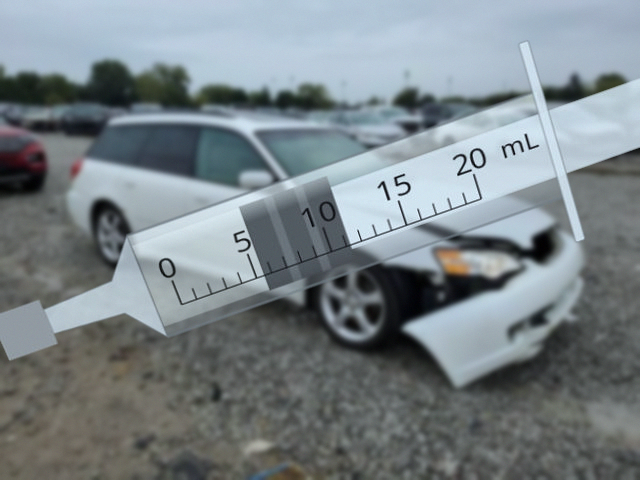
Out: 5.5; mL
